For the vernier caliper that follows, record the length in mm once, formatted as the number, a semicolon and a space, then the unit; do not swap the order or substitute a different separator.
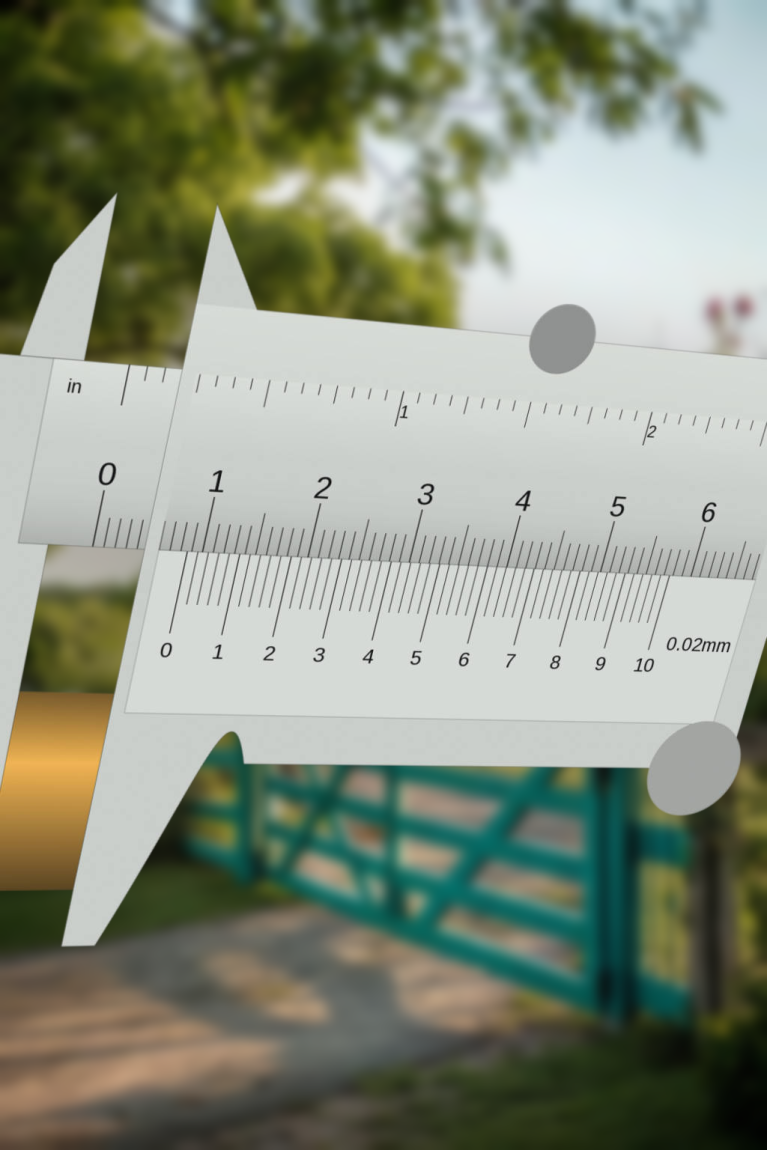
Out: 8.6; mm
